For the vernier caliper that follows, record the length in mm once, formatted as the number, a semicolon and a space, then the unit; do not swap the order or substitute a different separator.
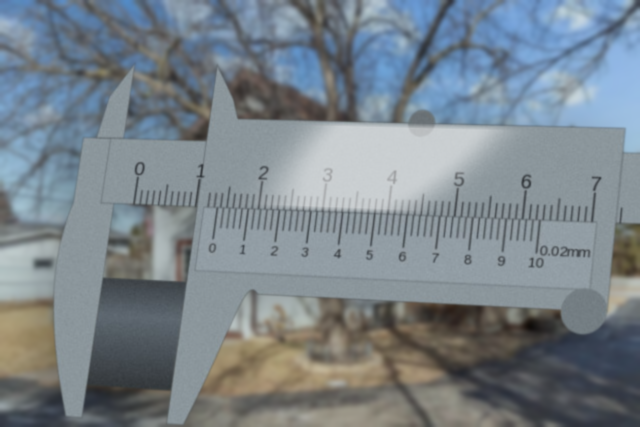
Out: 13.5; mm
